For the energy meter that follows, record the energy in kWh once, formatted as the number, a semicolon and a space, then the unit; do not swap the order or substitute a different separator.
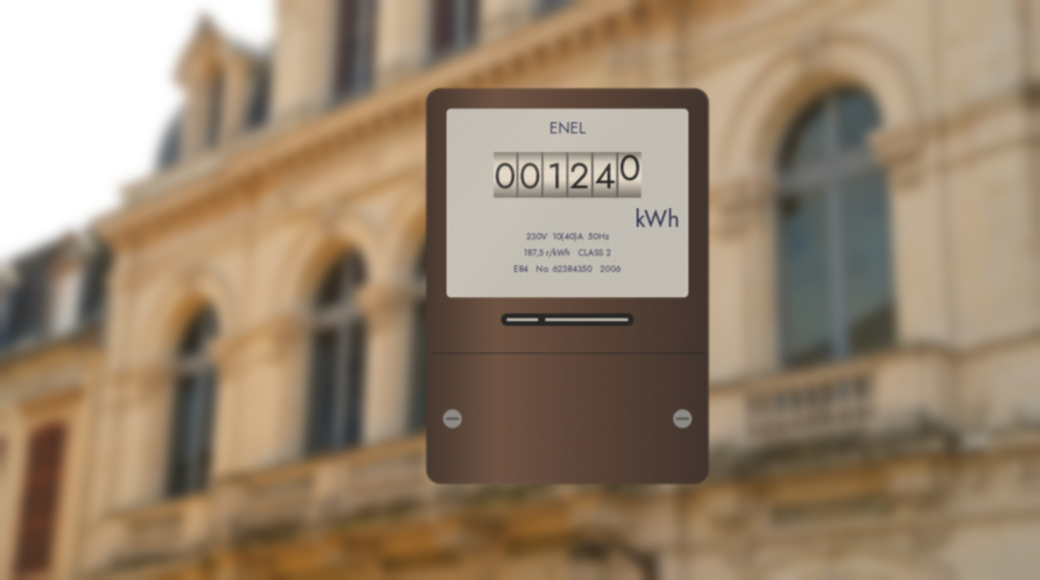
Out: 1240; kWh
